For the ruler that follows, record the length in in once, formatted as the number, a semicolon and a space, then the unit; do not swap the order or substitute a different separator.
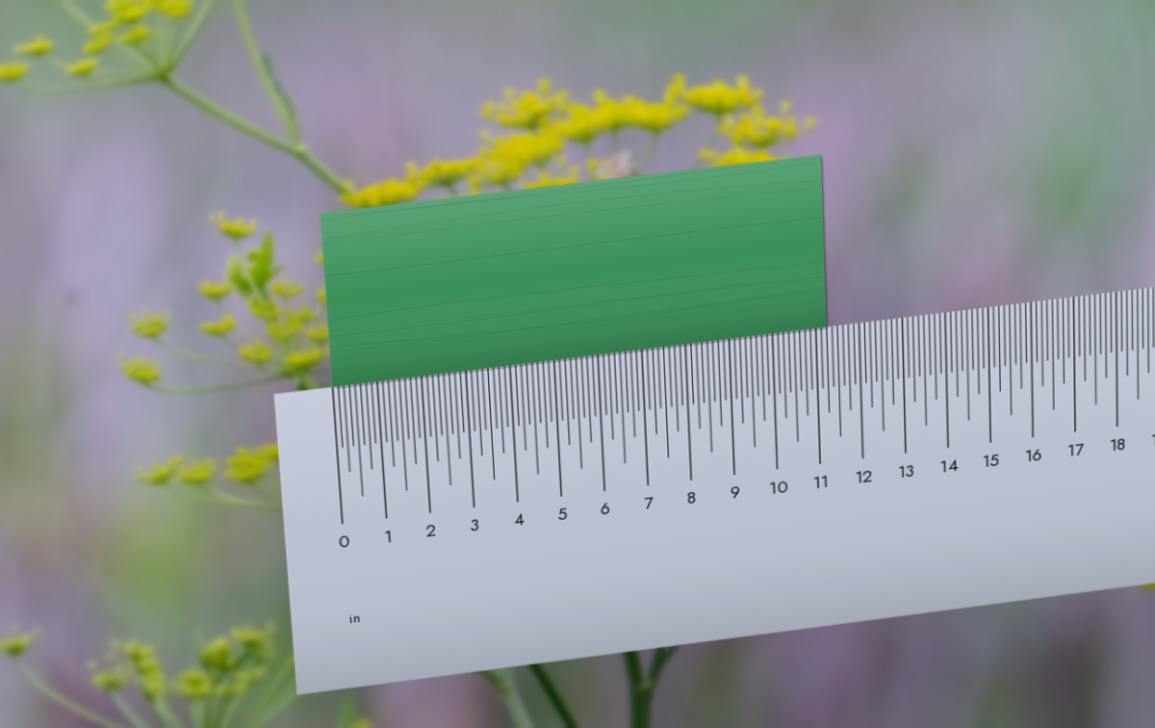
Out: 11.25; in
